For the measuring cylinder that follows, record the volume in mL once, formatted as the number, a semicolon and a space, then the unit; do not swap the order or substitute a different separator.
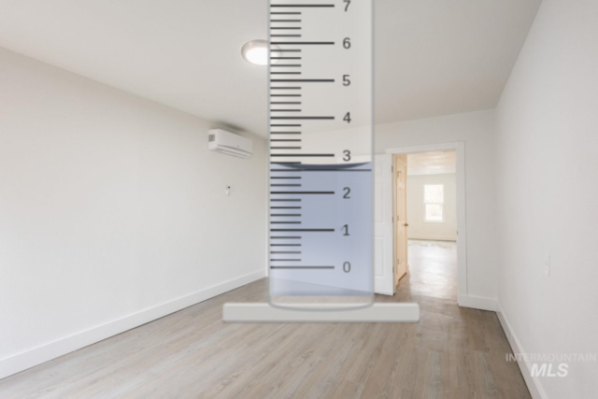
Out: 2.6; mL
